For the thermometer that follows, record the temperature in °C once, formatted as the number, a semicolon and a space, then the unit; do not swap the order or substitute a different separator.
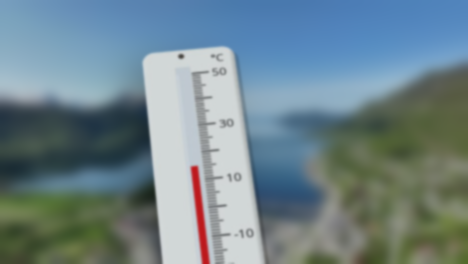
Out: 15; °C
